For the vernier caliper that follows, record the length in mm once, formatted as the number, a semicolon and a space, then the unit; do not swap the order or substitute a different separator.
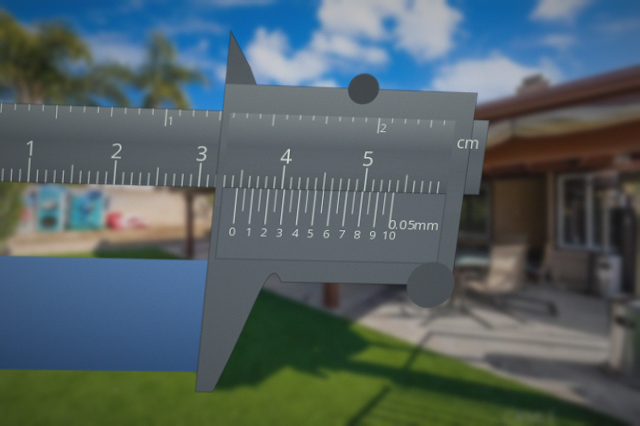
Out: 34.6; mm
